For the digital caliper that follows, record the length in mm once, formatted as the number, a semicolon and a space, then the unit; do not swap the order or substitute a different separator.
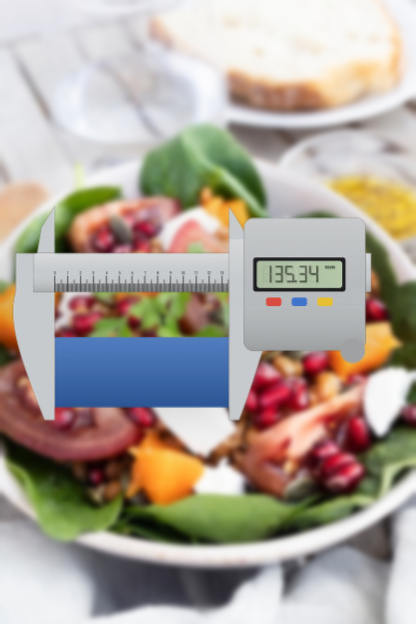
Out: 135.34; mm
